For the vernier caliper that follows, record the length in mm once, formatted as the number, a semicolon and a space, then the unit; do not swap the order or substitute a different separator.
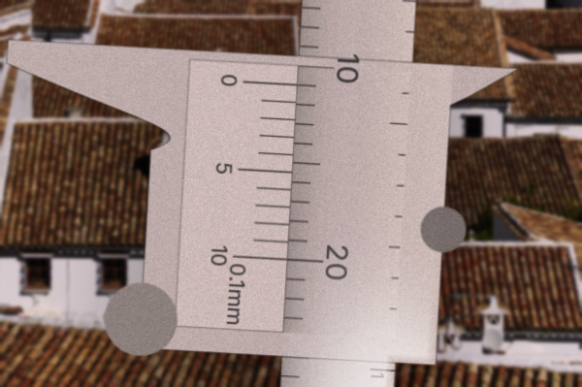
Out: 11.0; mm
